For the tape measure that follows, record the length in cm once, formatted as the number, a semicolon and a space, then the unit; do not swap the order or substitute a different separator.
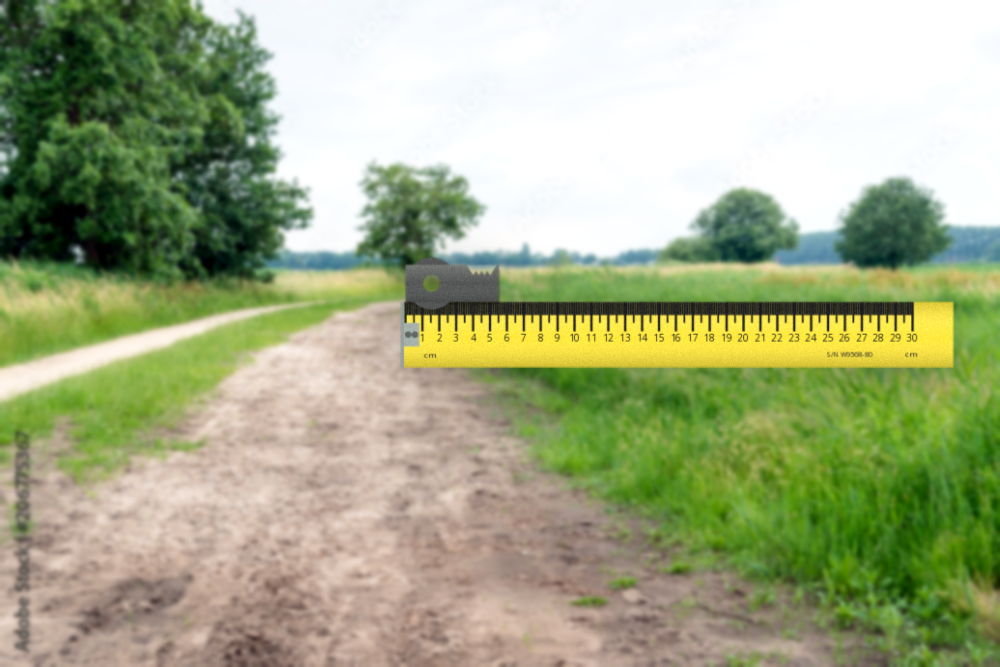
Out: 5.5; cm
